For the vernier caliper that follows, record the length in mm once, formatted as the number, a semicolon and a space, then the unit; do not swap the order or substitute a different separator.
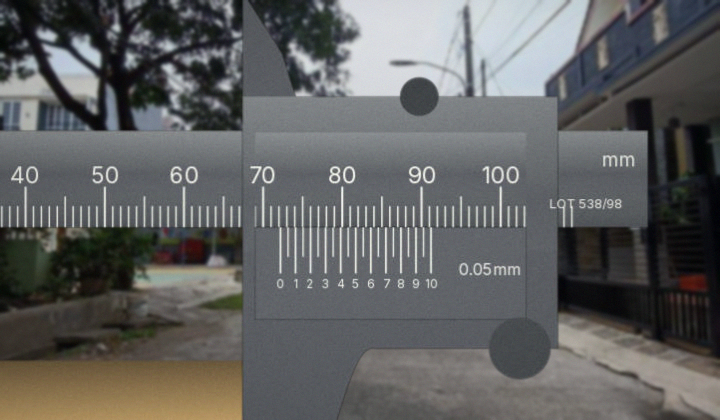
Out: 72.2; mm
